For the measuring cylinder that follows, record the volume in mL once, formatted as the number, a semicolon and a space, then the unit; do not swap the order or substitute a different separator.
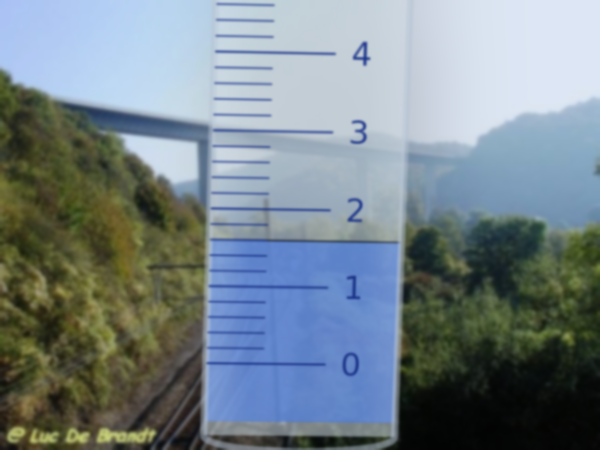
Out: 1.6; mL
